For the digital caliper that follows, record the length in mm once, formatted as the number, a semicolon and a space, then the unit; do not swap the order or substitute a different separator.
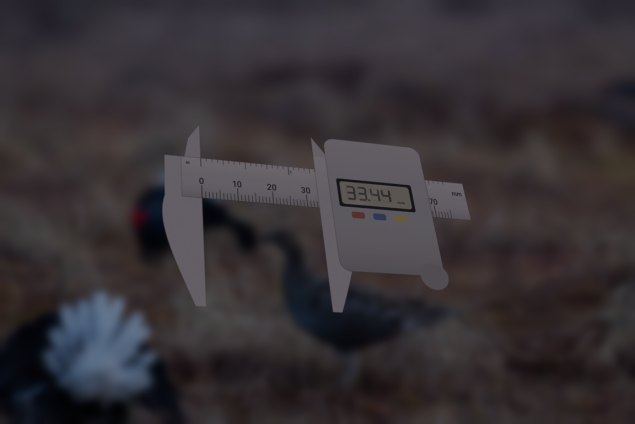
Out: 33.44; mm
